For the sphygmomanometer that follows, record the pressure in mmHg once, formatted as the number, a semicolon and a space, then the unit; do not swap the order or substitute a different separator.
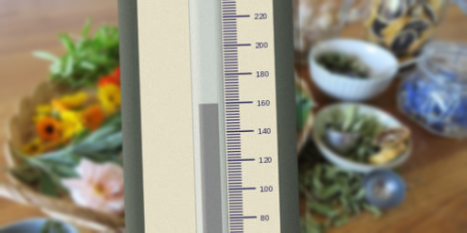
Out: 160; mmHg
